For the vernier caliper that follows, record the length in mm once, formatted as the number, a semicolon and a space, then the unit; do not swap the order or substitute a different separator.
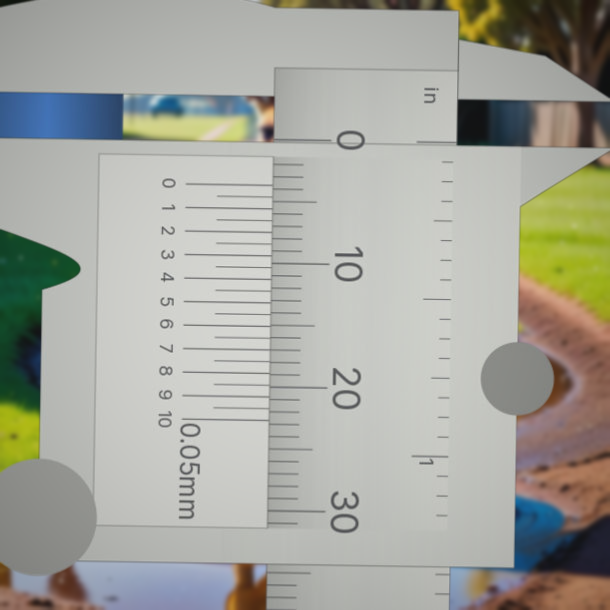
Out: 3.7; mm
